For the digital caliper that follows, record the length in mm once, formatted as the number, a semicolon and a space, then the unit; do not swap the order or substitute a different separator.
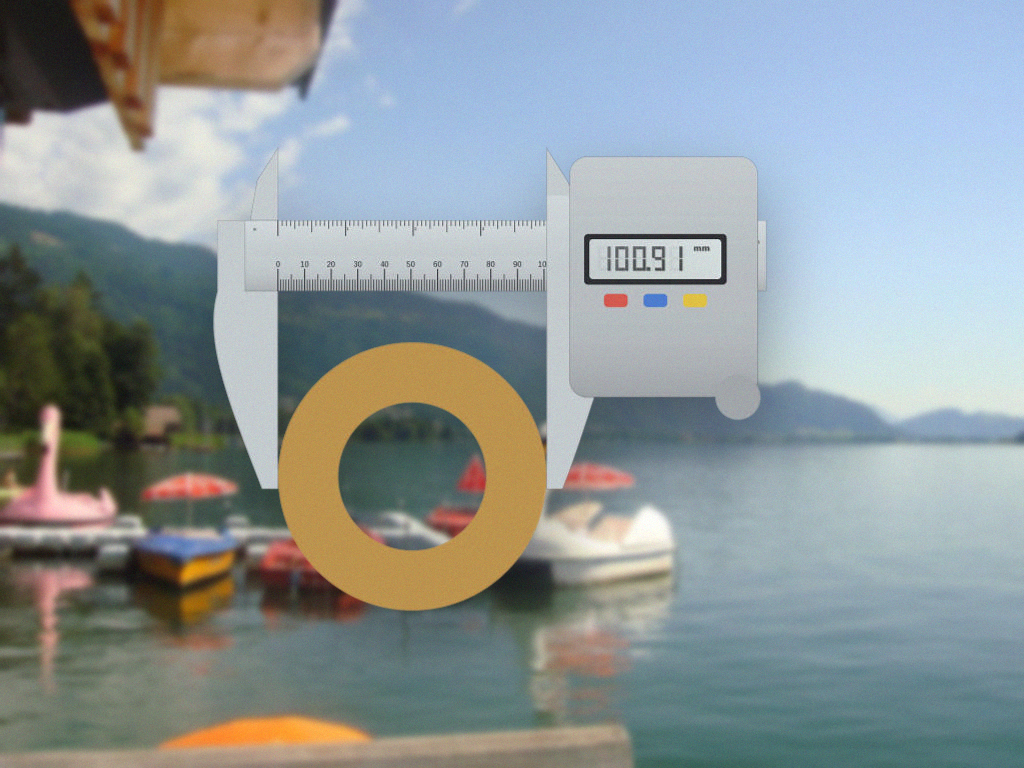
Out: 100.91; mm
